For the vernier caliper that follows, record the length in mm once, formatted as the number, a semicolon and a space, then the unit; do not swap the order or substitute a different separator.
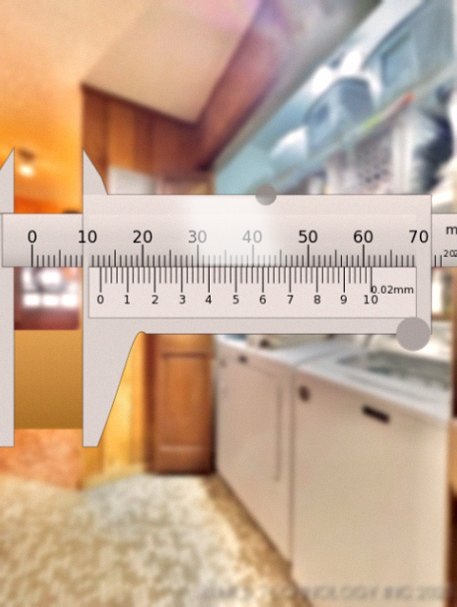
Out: 12.4; mm
